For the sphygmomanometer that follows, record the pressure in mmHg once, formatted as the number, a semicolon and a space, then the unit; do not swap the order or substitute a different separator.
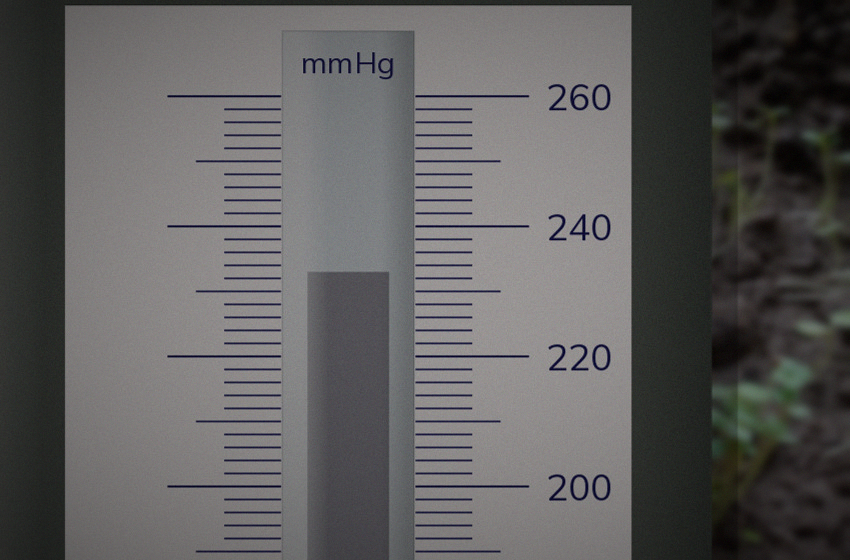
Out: 233; mmHg
